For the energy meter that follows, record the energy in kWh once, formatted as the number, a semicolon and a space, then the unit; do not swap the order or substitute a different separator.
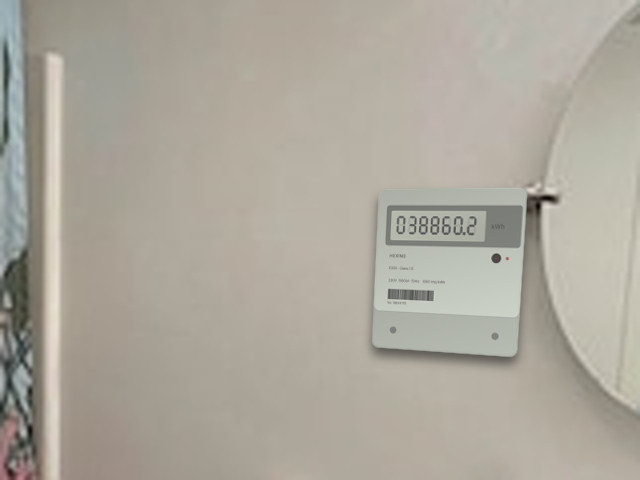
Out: 38860.2; kWh
